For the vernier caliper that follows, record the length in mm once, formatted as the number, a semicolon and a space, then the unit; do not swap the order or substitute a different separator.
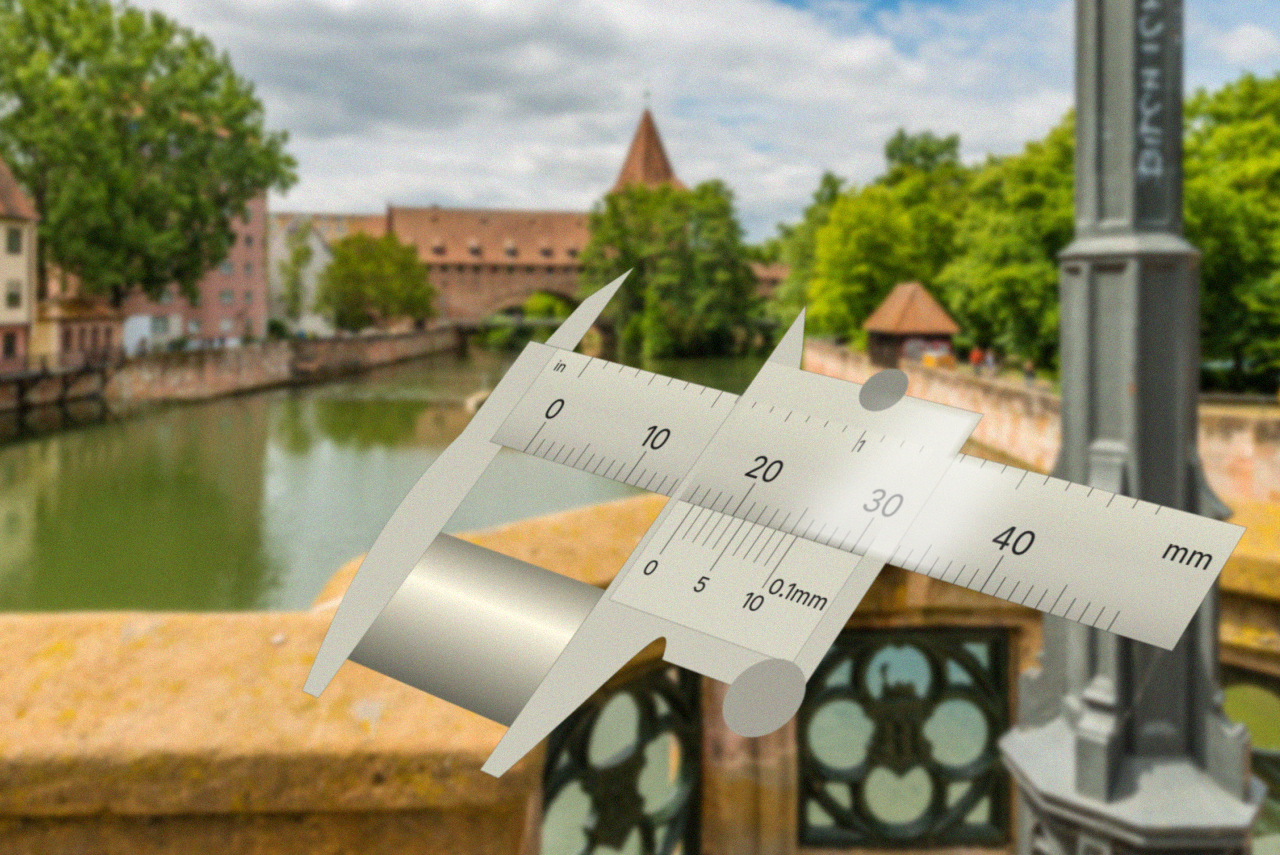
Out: 16.6; mm
